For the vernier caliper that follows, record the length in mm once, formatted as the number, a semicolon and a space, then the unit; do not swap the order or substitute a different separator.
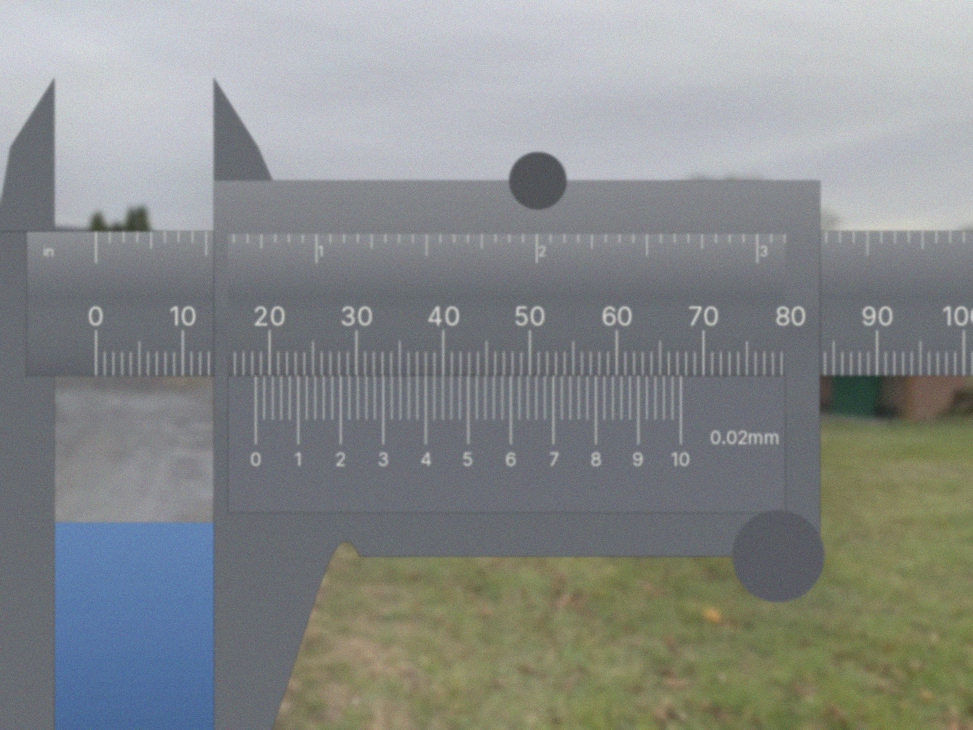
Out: 18.4; mm
